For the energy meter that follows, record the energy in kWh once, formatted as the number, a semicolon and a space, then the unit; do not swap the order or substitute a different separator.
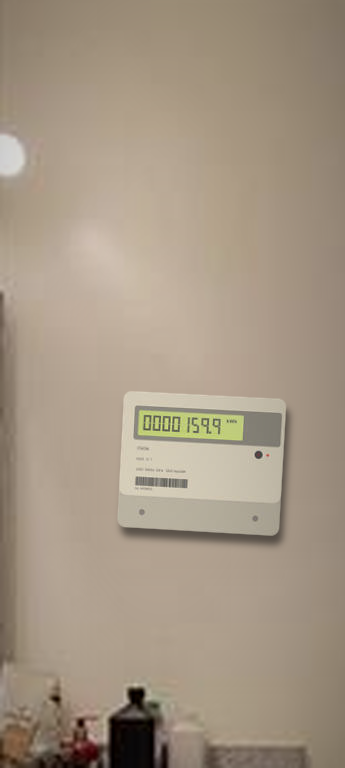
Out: 159.9; kWh
